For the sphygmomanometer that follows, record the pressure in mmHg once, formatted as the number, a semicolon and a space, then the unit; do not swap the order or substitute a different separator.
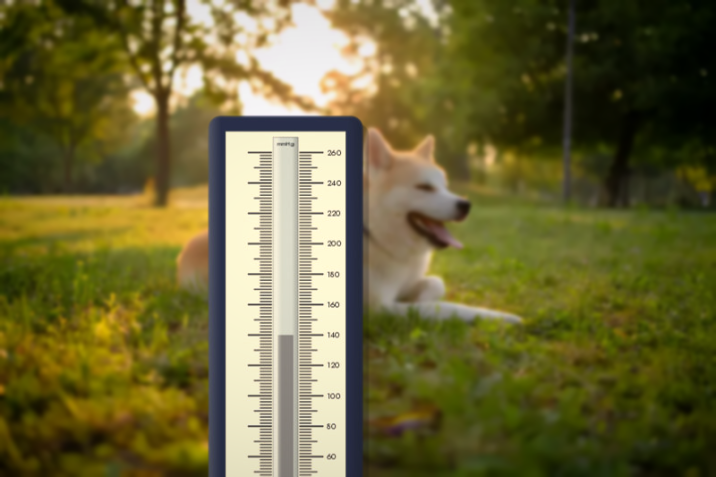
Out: 140; mmHg
